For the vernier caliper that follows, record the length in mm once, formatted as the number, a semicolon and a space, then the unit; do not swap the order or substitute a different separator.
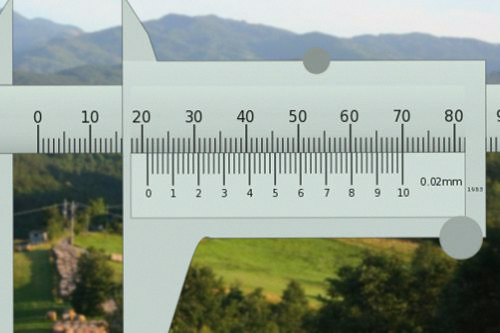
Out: 21.0; mm
